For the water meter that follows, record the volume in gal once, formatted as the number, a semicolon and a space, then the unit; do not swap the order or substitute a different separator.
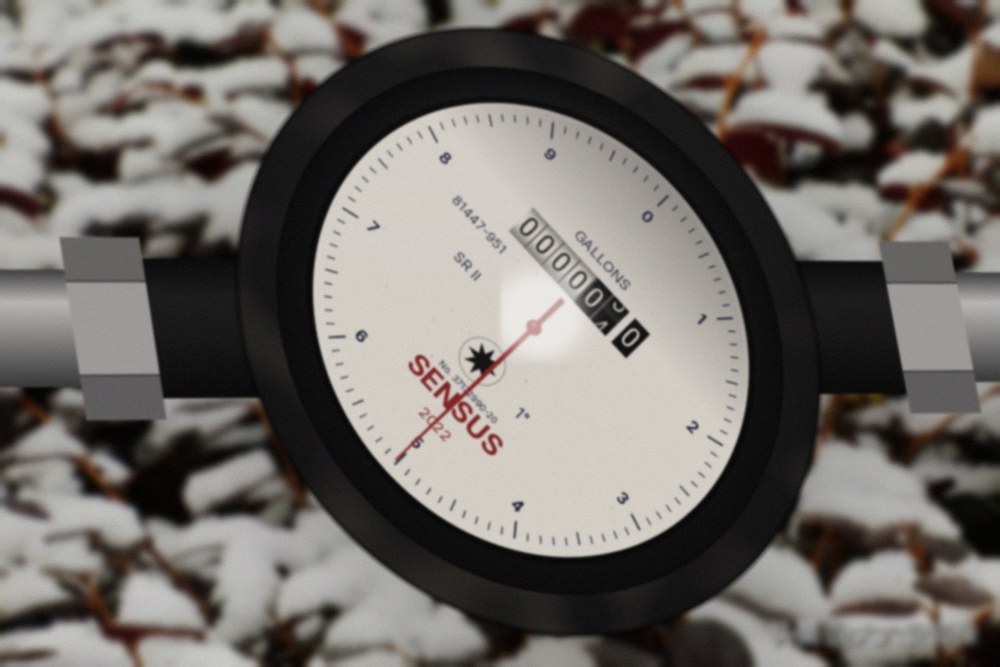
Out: 35.0; gal
